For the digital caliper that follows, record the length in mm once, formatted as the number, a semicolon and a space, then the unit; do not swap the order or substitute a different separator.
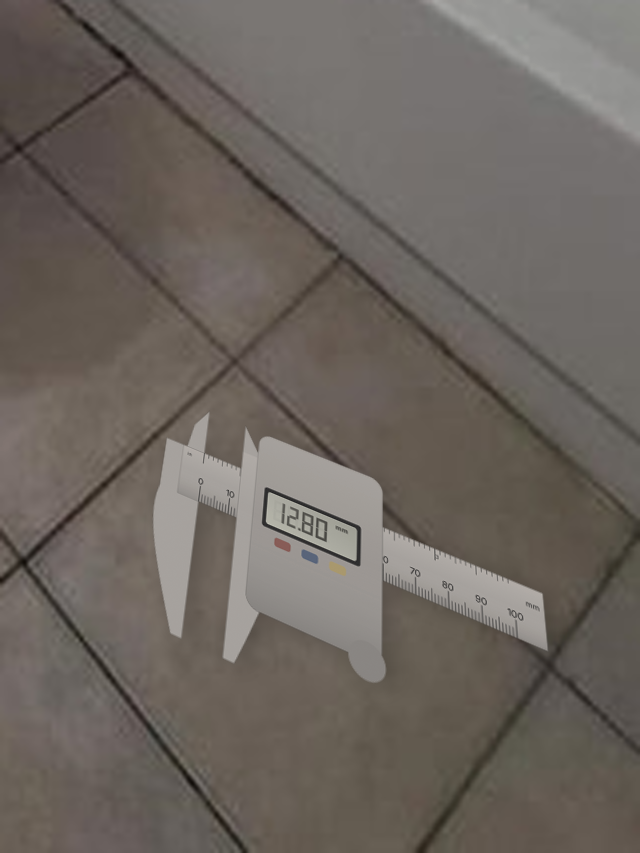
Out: 12.80; mm
